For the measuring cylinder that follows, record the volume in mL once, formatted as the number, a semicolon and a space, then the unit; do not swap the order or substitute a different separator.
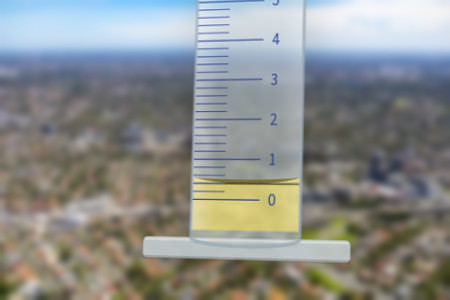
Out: 0.4; mL
